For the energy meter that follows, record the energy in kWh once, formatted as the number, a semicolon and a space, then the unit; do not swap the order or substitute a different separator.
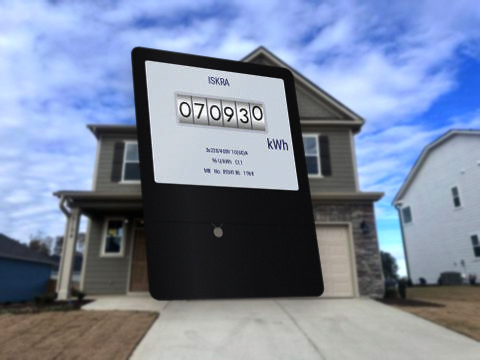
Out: 70930; kWh
